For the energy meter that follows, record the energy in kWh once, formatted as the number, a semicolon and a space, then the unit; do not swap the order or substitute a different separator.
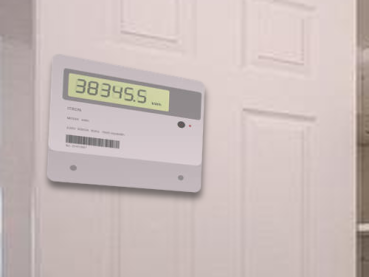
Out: 38345.5; kWh
